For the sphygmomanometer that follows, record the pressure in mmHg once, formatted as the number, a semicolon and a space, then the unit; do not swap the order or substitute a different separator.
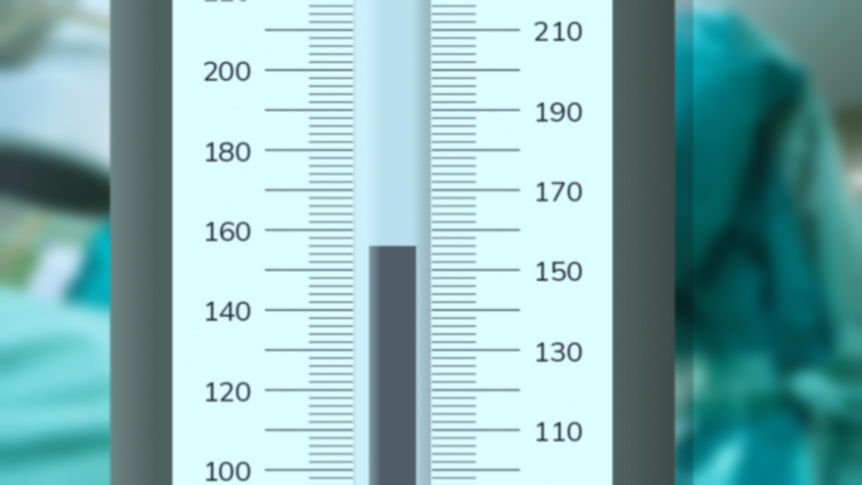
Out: 156; mmHg
